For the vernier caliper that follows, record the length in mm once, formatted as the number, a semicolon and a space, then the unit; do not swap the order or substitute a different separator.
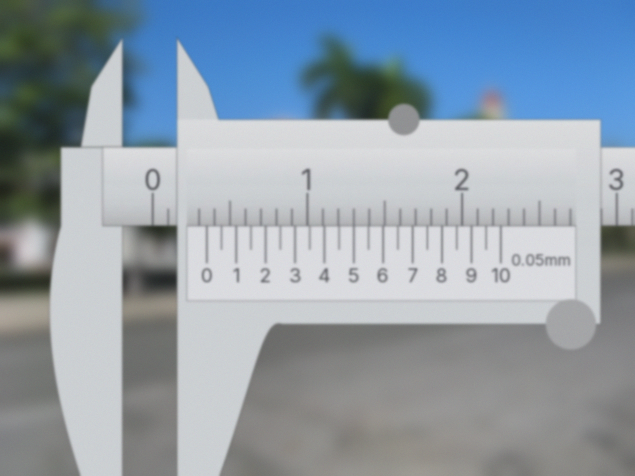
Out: 3.5; mm
